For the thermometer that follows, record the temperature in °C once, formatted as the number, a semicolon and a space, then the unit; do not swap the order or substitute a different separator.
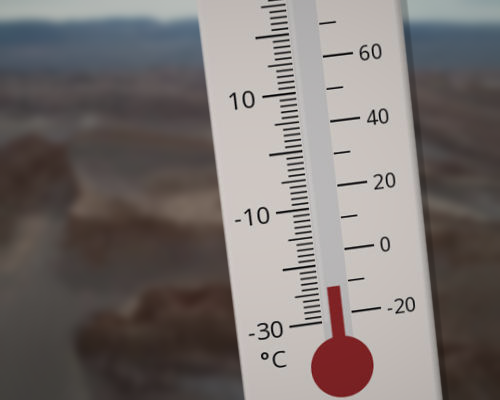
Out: -24; °C
